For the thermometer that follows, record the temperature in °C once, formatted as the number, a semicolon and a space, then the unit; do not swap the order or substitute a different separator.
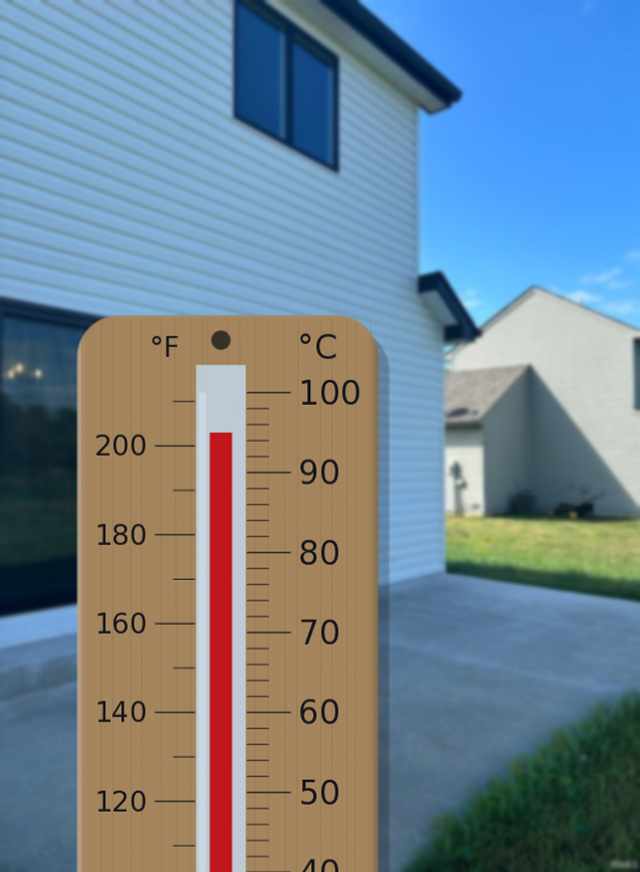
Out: 95; °C
